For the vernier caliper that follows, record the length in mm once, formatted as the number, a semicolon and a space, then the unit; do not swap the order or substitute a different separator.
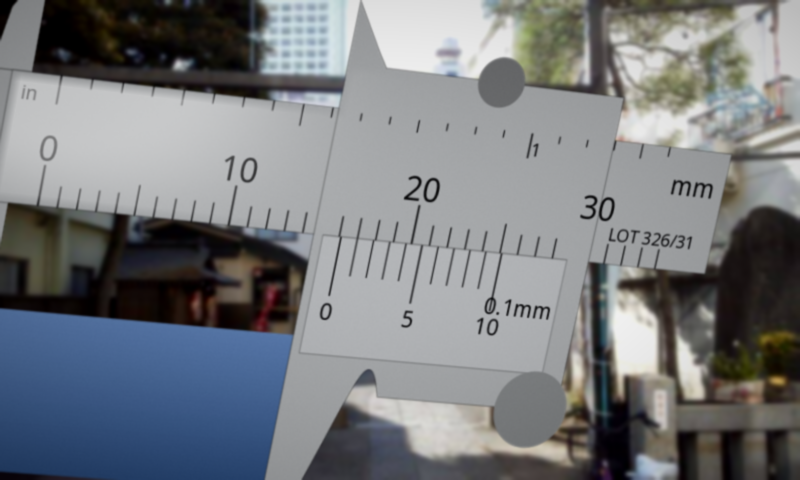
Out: 16.1; mm
